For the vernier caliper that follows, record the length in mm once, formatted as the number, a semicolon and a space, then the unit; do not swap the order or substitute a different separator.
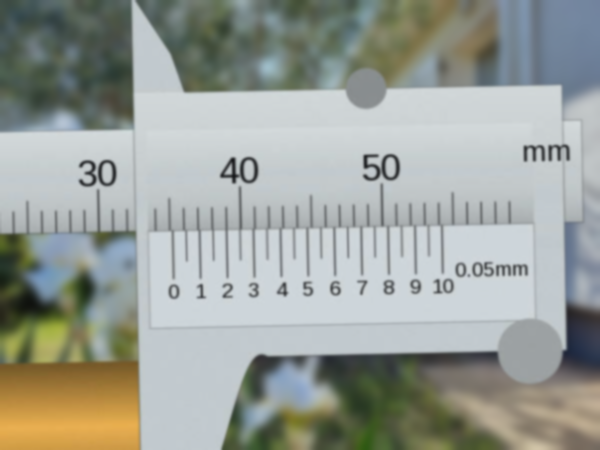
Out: 35.2; mm
